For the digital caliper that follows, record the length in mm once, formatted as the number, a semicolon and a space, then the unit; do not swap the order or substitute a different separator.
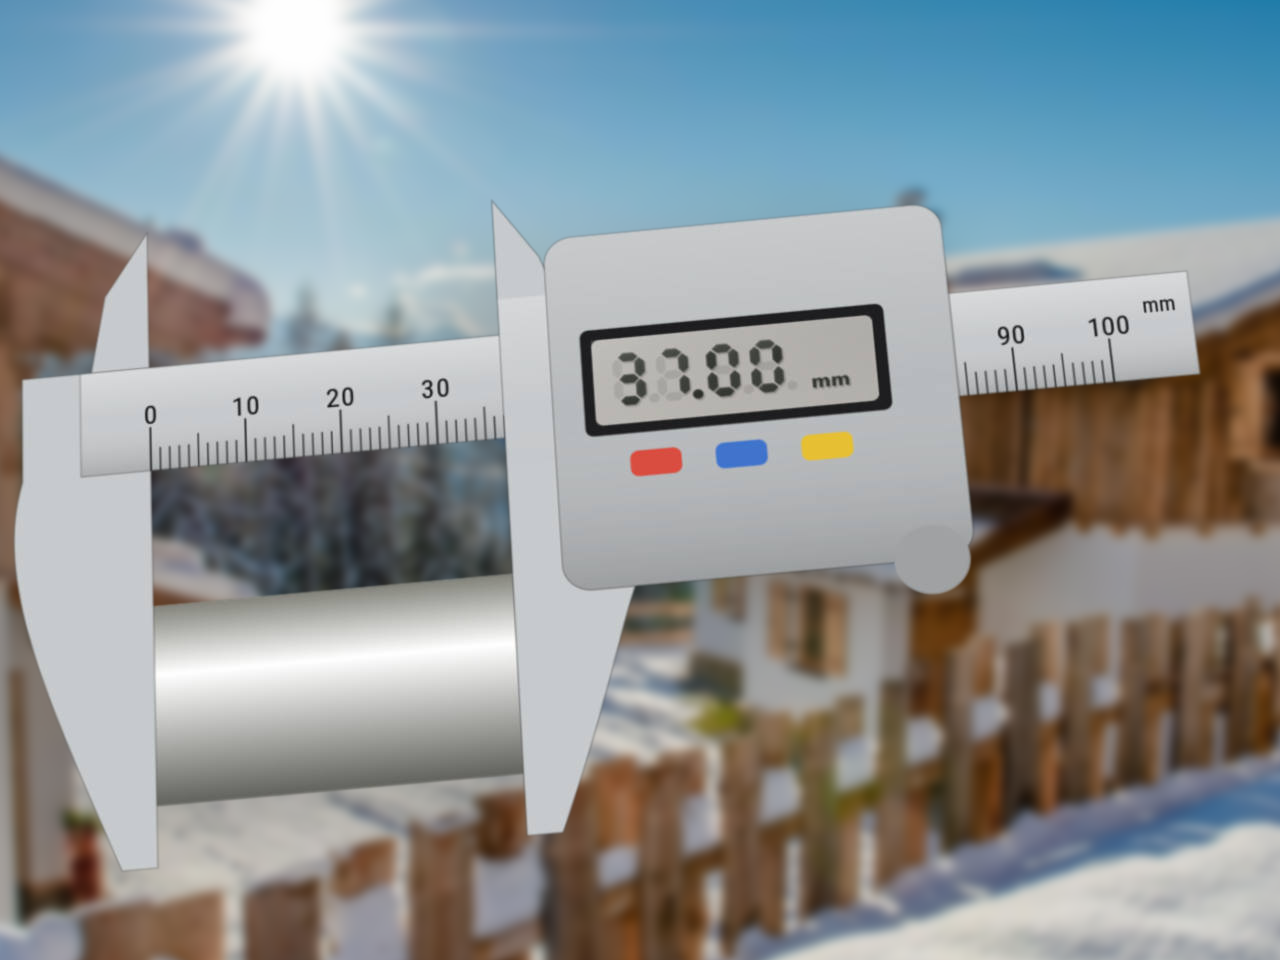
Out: 37.00; mm
